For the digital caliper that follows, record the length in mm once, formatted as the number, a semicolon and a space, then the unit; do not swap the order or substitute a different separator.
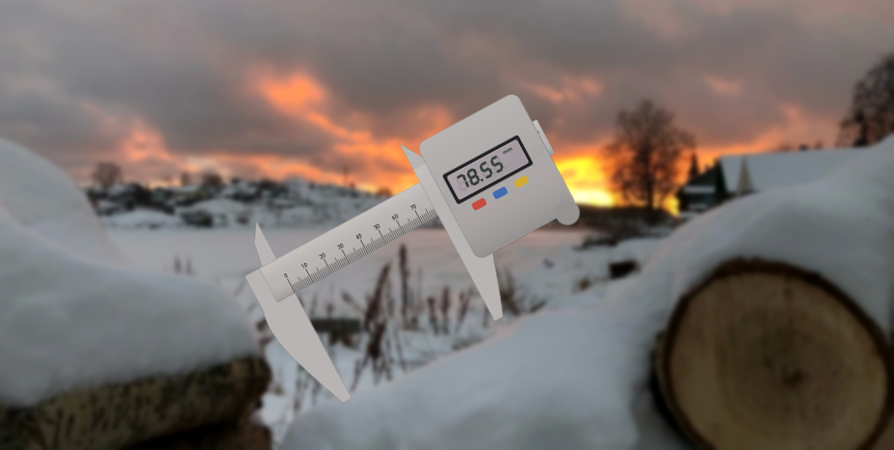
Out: 78.55; mm
